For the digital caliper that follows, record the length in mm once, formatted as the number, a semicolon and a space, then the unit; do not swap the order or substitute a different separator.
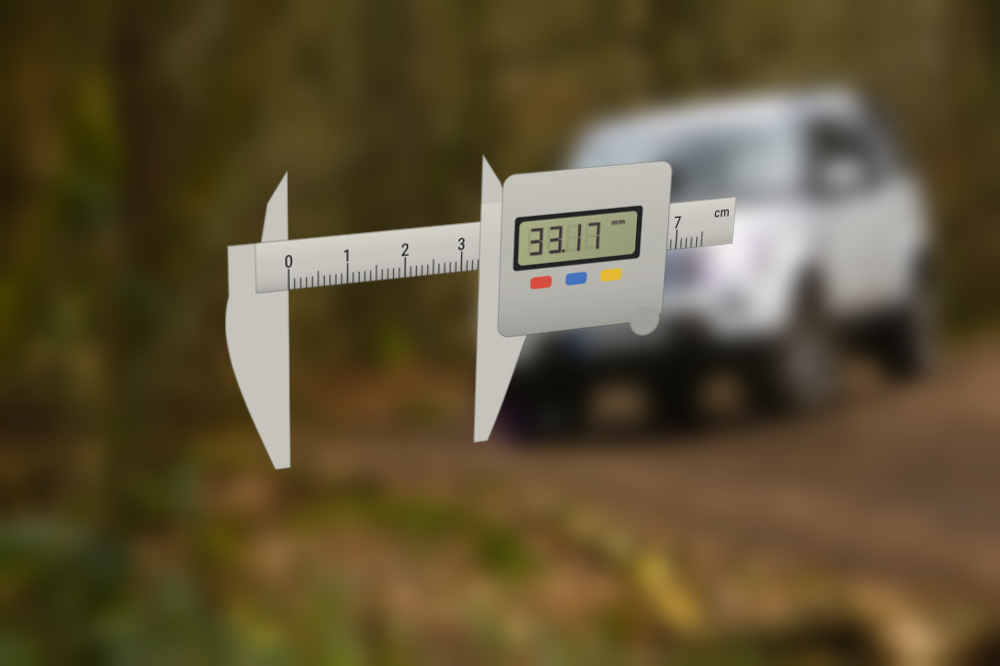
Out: 33.17; mm
